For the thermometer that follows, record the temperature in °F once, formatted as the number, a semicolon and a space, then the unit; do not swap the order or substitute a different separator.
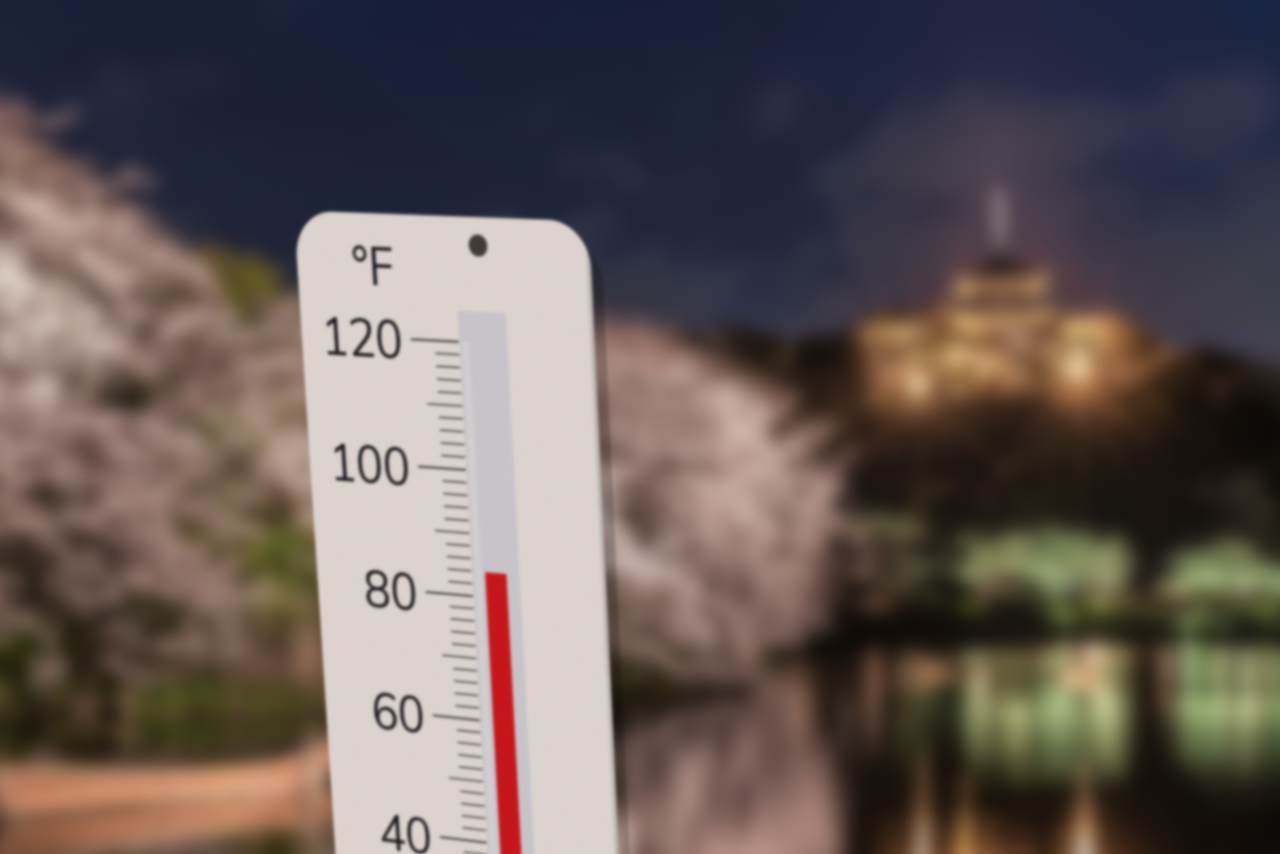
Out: 84; °F
